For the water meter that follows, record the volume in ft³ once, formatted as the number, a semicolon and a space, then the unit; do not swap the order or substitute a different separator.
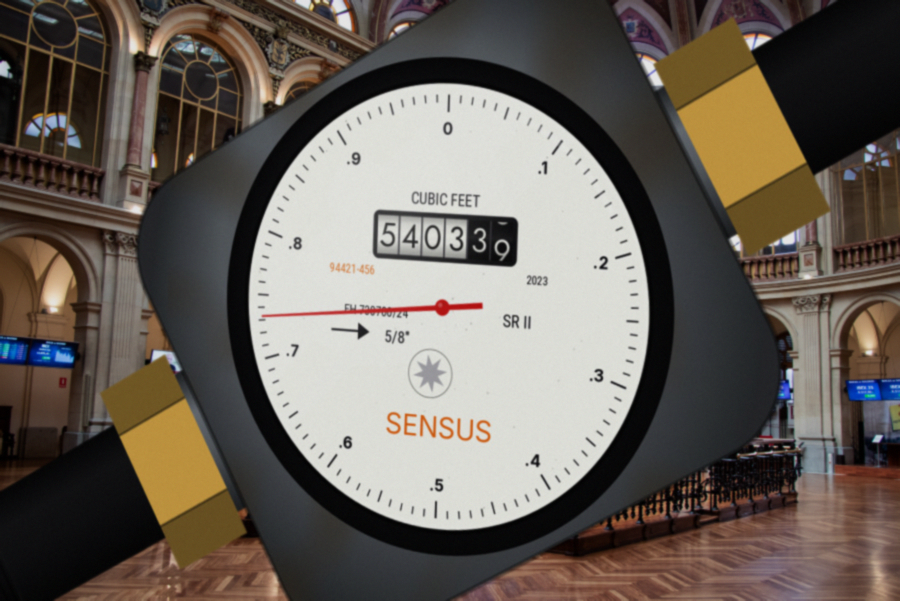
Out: 540338.73; ft³
